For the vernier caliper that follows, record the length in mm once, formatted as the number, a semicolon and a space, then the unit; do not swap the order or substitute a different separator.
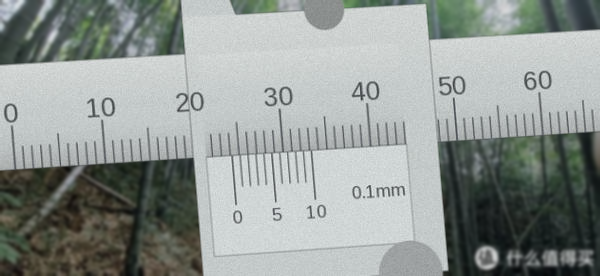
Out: 24.2; mm
